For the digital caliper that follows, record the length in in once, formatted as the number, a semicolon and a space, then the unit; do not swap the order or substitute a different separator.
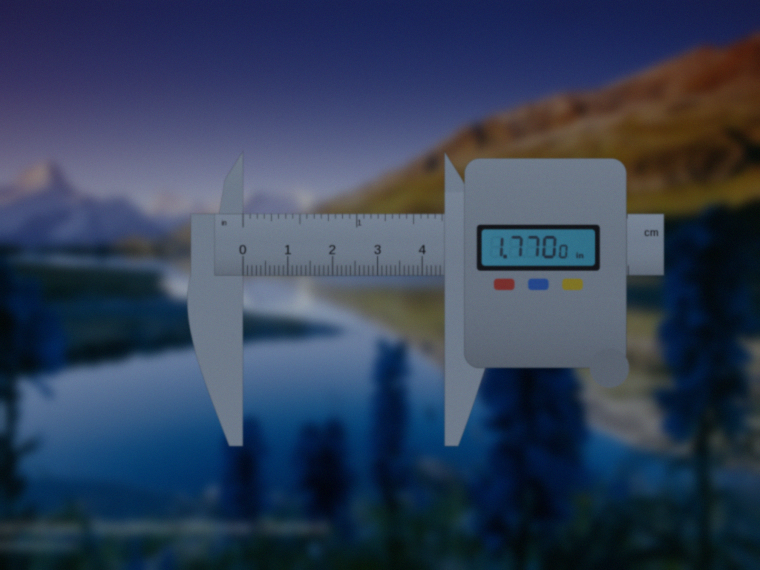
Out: 1.7700; in
